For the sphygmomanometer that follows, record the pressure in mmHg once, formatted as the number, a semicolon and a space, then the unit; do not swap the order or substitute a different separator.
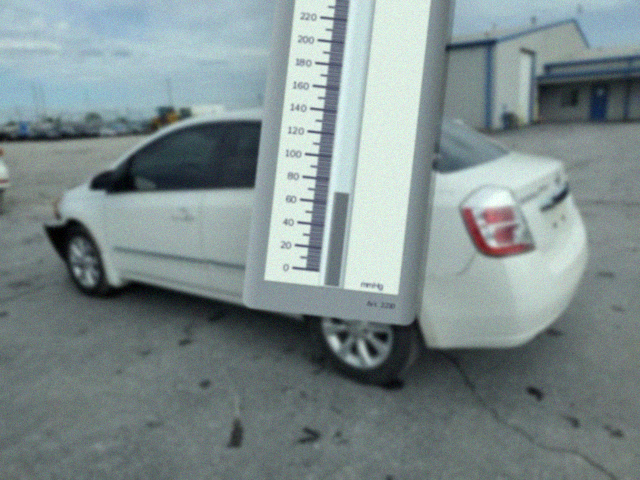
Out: 70; mmHg
